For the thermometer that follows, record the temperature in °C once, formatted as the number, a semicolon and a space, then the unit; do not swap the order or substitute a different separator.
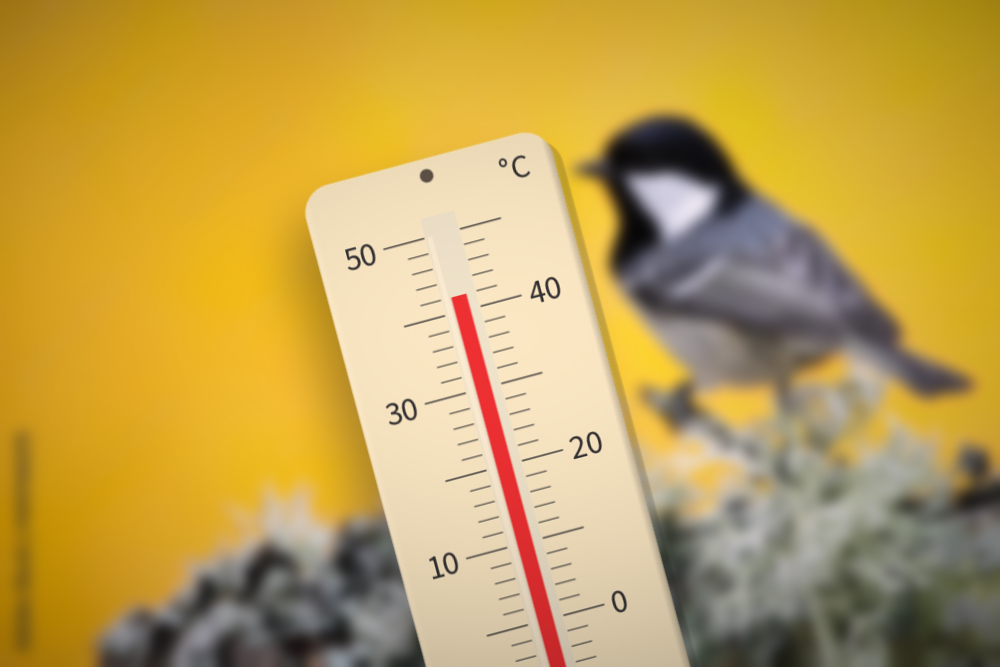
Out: 42; °C
